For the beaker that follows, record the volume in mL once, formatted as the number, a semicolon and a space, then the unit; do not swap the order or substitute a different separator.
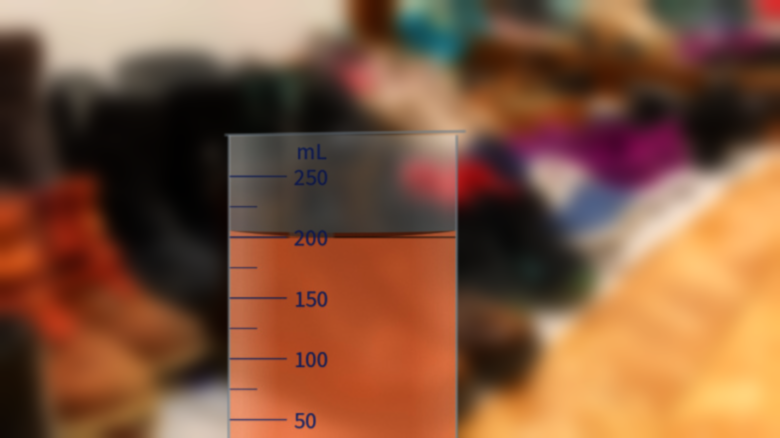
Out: 200; mL
